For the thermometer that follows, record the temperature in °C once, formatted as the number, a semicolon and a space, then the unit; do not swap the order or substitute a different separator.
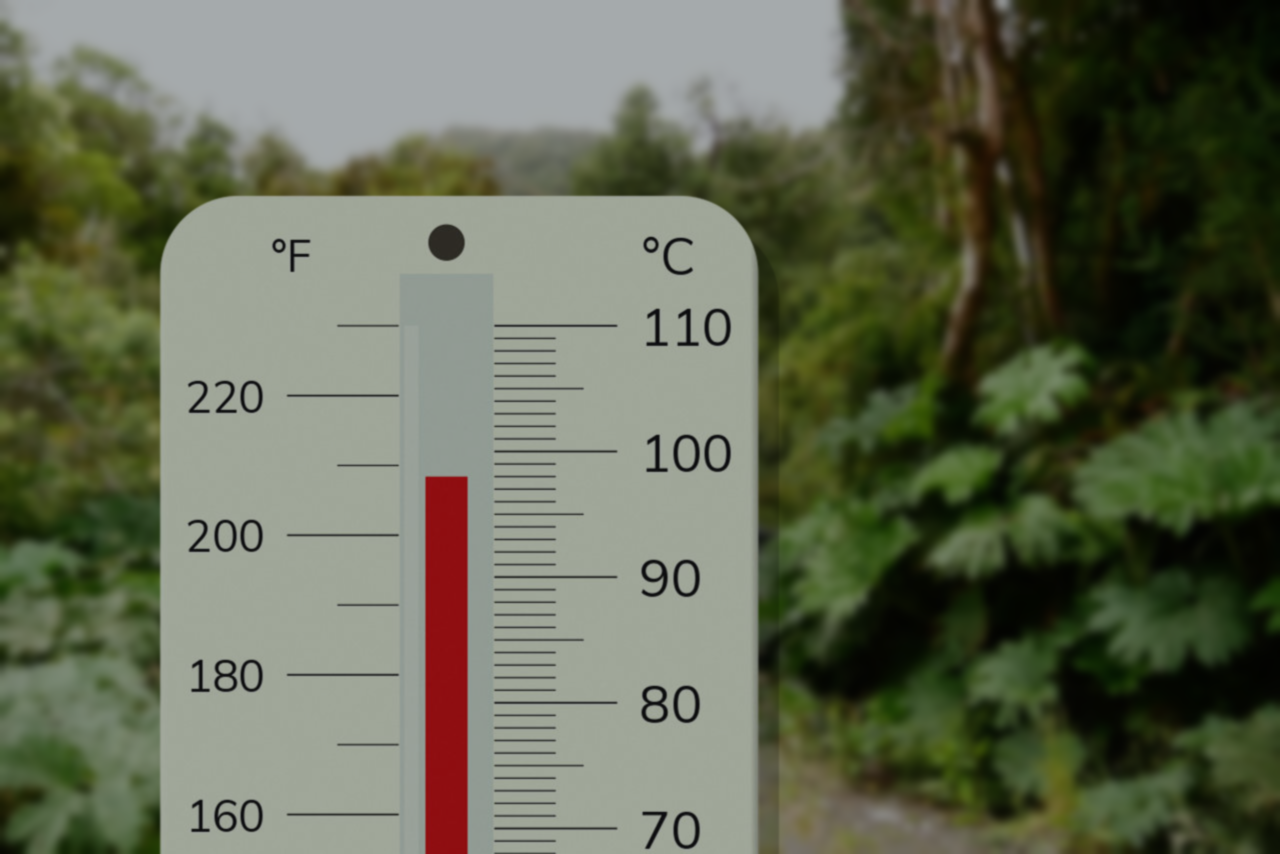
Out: 98; °C
